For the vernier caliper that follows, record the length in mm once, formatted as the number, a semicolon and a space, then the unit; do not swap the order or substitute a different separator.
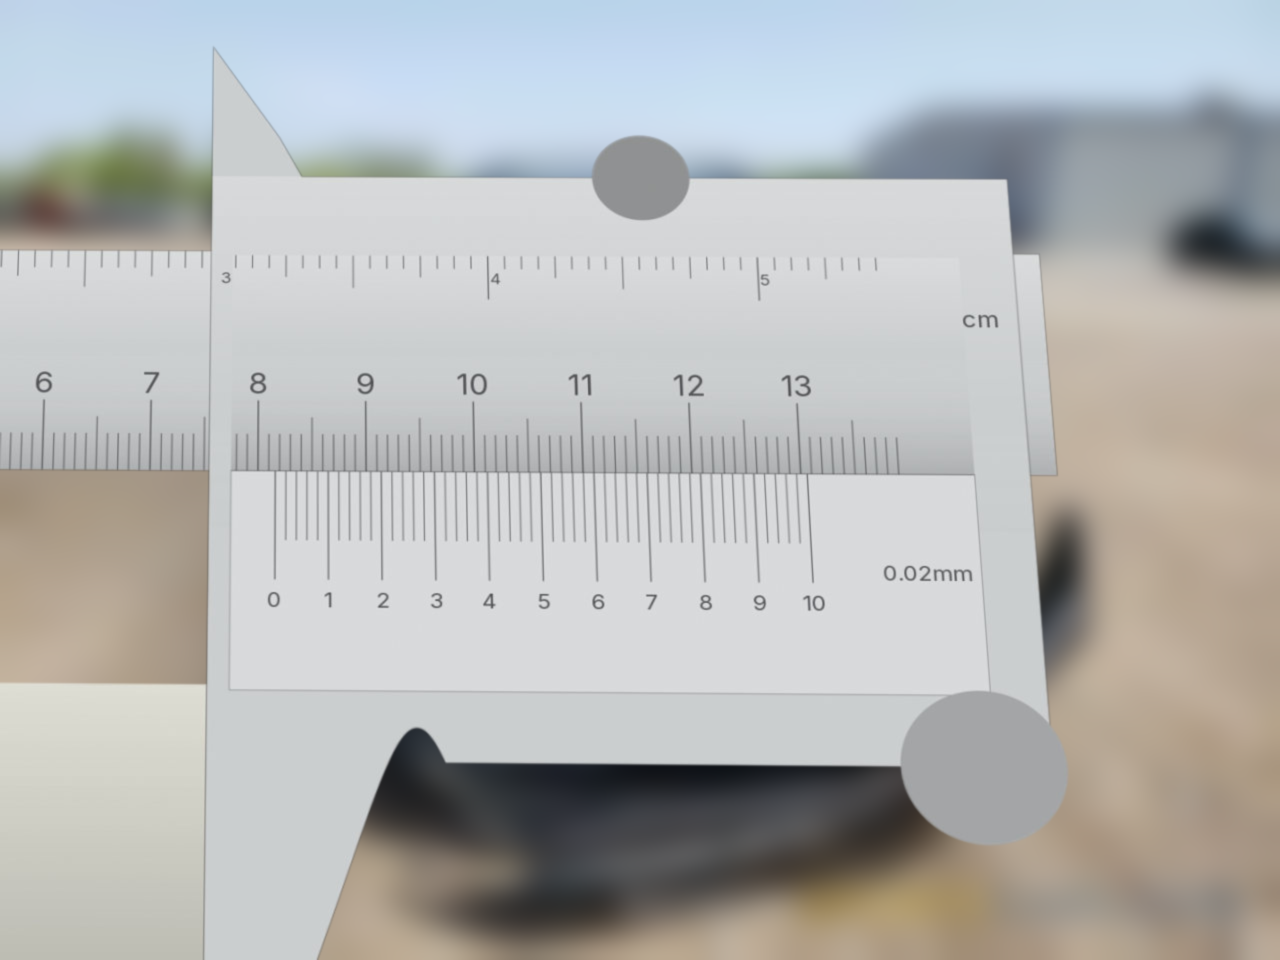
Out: 81.6; mm
